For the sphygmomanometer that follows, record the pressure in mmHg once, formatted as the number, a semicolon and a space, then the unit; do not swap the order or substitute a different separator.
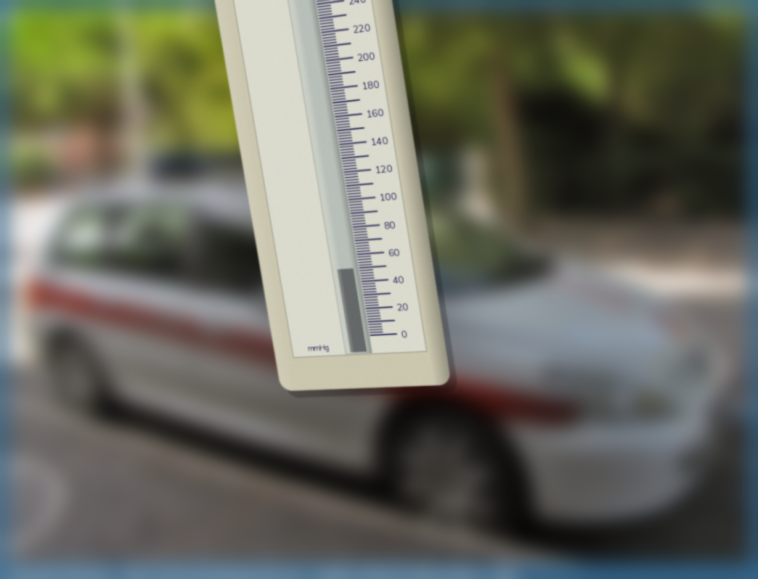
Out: 50; mmHg
